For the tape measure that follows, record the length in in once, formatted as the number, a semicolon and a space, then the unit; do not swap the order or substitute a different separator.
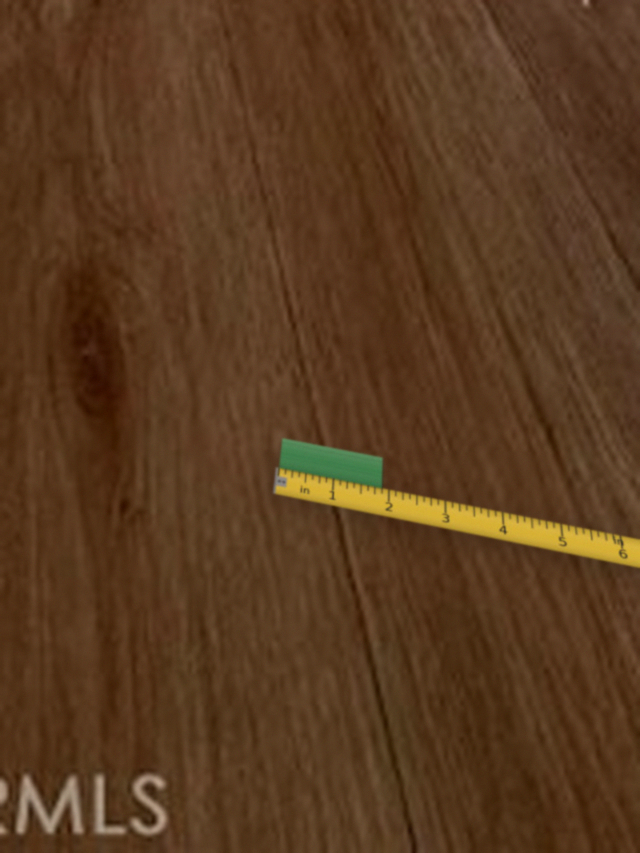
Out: 1.875; in
